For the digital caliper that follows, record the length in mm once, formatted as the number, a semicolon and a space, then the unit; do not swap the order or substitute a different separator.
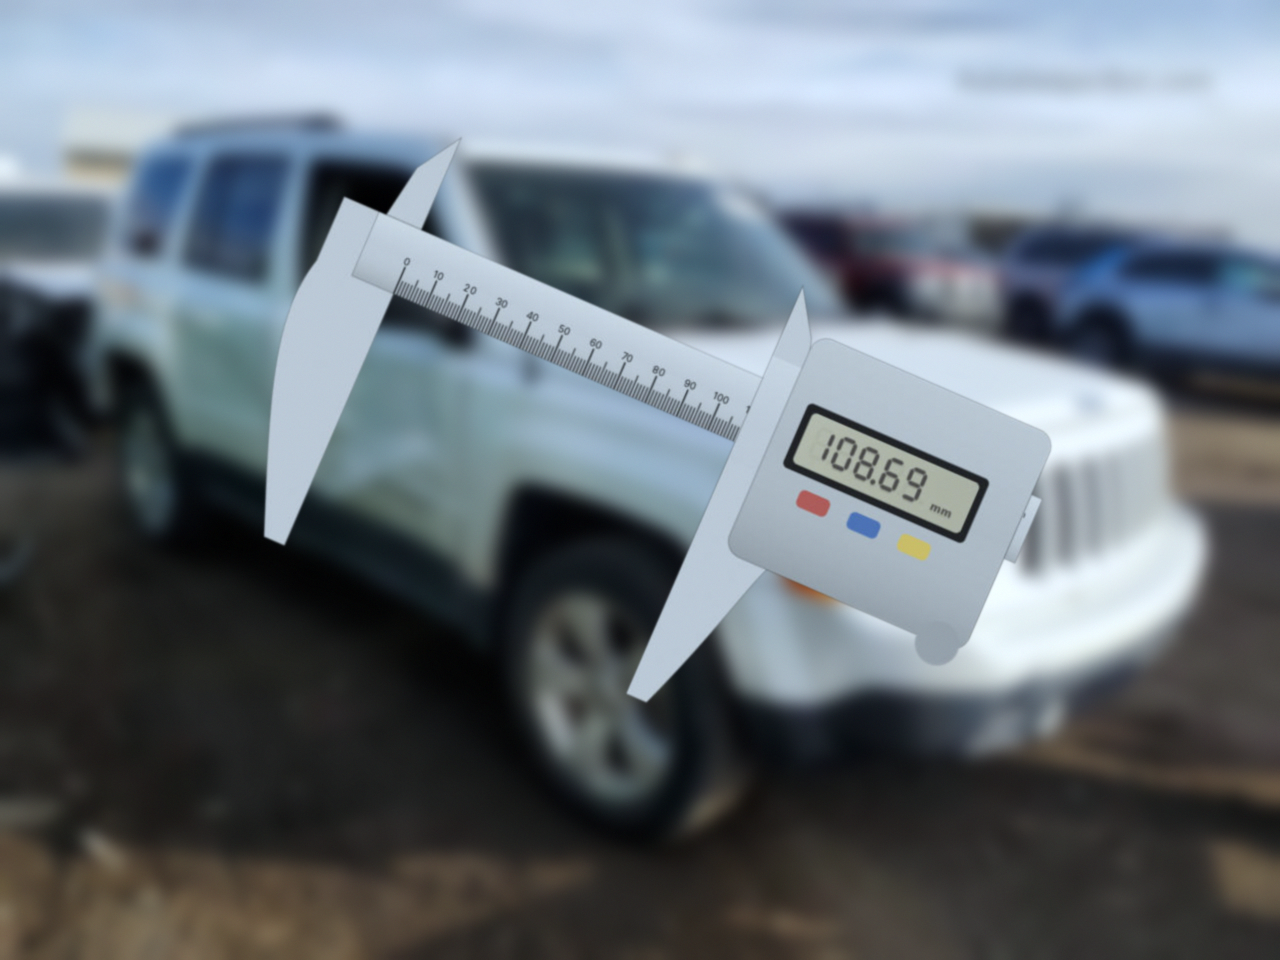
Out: 108.69; mm
